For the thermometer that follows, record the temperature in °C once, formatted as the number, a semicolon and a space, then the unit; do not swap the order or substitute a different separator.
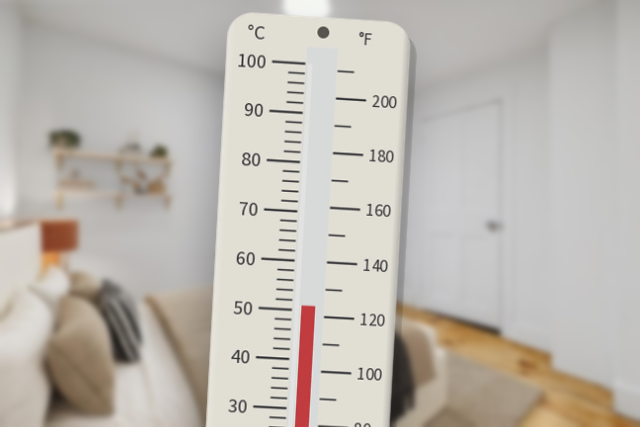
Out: 51; °C
